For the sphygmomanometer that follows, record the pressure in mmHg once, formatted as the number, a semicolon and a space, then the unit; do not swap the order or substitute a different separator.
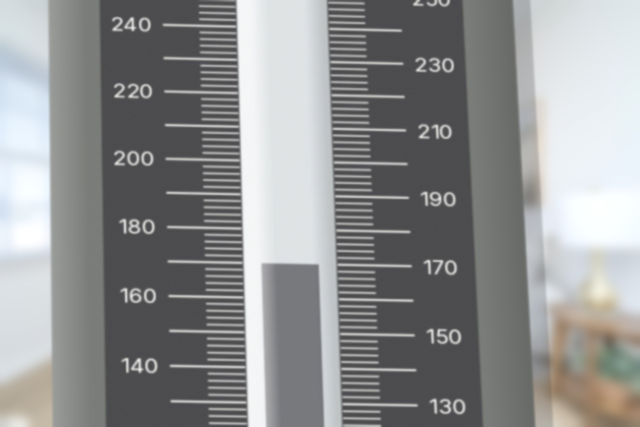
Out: 170; mmHg
